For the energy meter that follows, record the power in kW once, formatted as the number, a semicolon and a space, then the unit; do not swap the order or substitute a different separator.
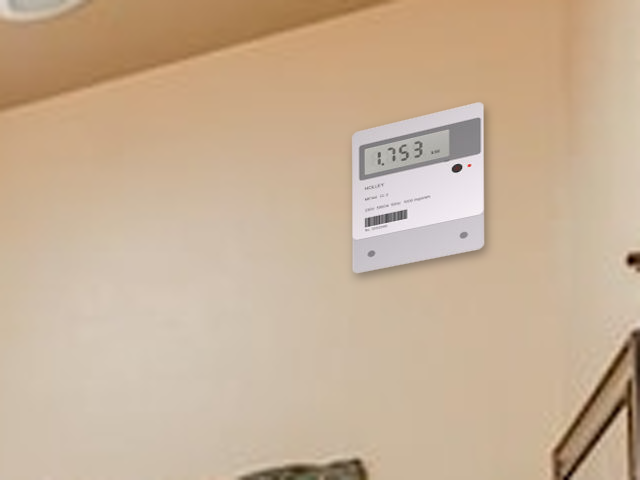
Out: 1.753; kW
